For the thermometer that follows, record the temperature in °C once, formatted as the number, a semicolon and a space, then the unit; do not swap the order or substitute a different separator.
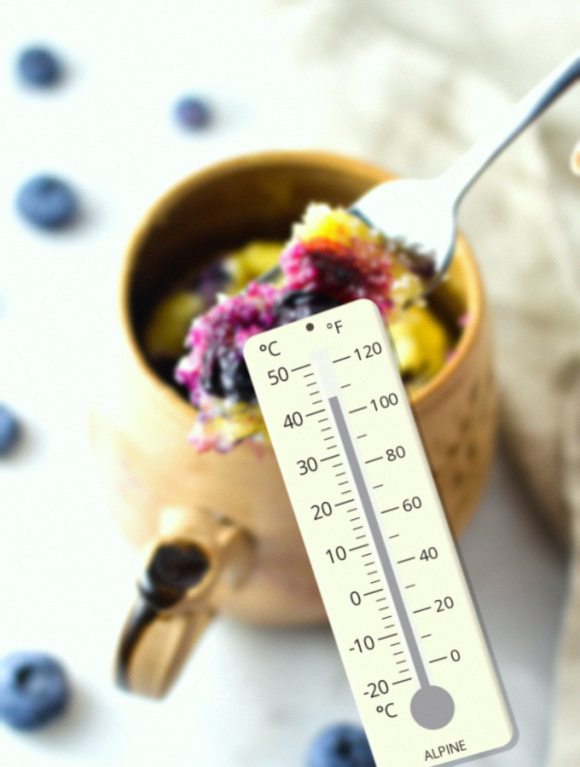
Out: 42; °C
